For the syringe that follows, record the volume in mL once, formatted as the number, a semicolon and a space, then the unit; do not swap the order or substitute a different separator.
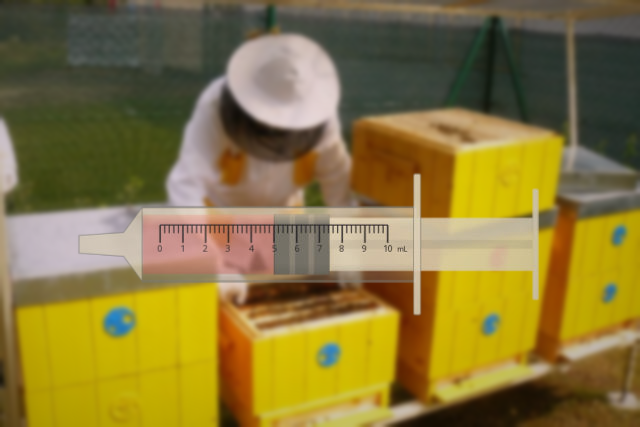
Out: 5; mL
